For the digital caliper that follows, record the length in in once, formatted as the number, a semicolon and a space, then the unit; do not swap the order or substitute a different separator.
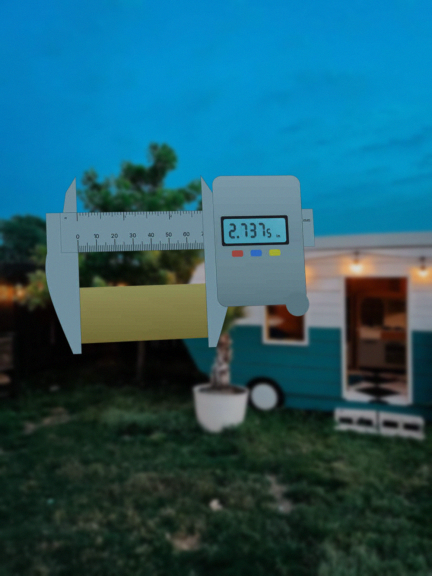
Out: 2.7375; in
